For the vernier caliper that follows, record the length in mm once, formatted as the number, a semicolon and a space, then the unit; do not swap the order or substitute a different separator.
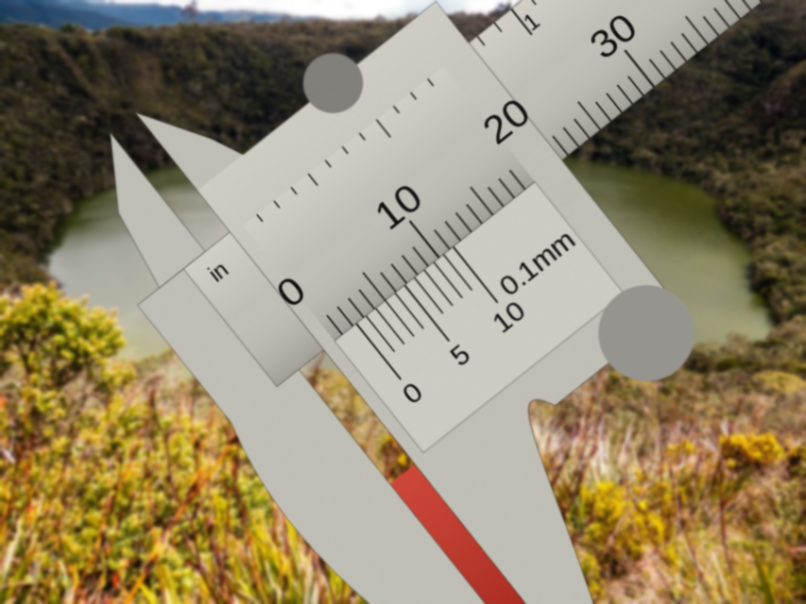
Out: 2.3; mm
